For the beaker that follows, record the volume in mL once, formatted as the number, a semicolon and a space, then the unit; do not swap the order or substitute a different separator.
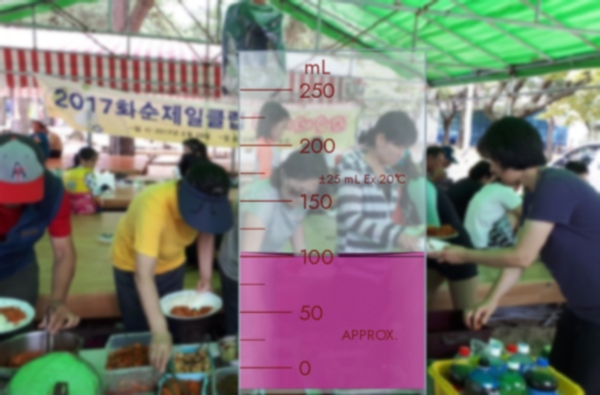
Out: 100; mL
